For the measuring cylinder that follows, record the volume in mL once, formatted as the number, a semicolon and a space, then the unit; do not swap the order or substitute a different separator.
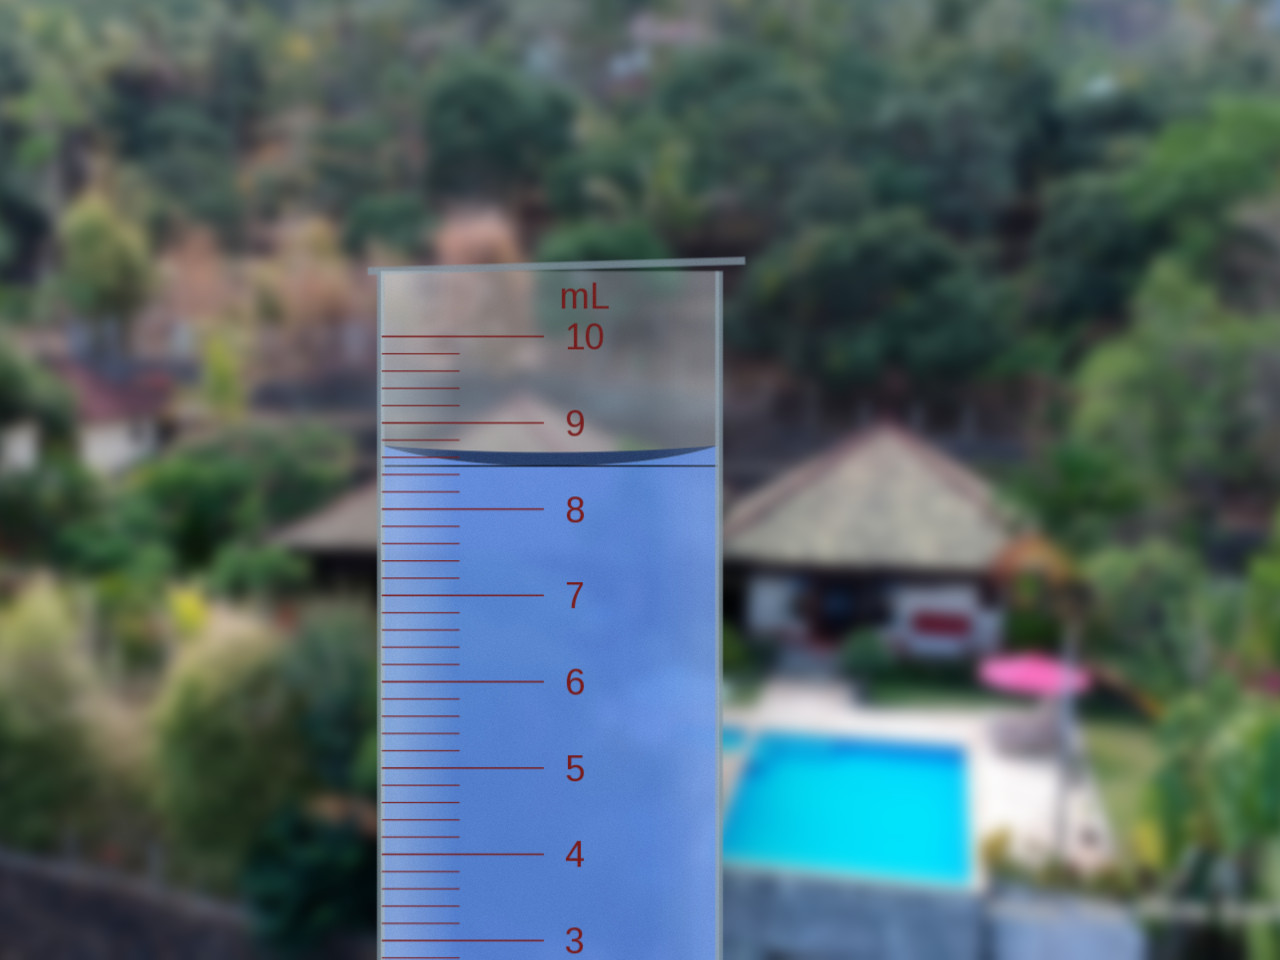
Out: 8.5; mL
